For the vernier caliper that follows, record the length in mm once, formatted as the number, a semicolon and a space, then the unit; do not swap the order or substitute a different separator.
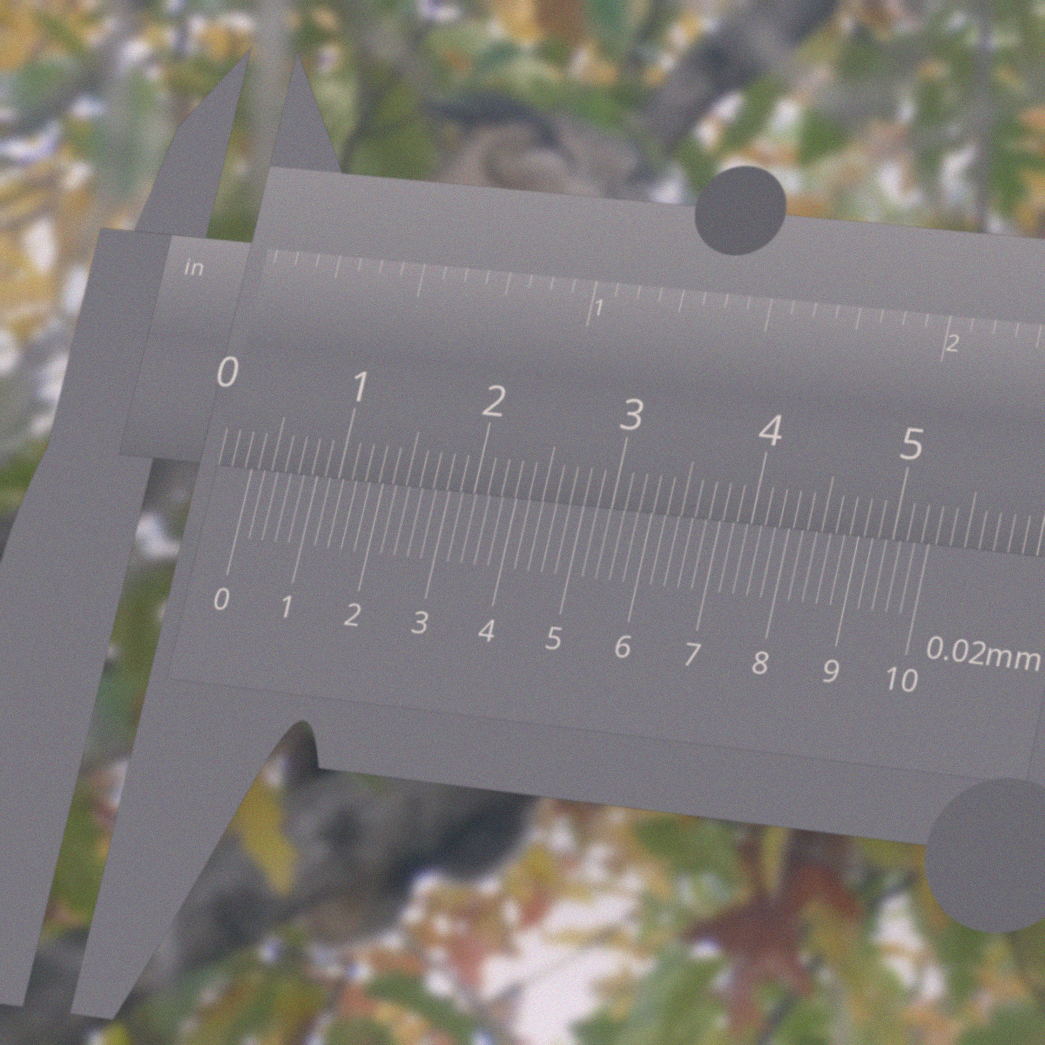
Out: 3.5; mm
